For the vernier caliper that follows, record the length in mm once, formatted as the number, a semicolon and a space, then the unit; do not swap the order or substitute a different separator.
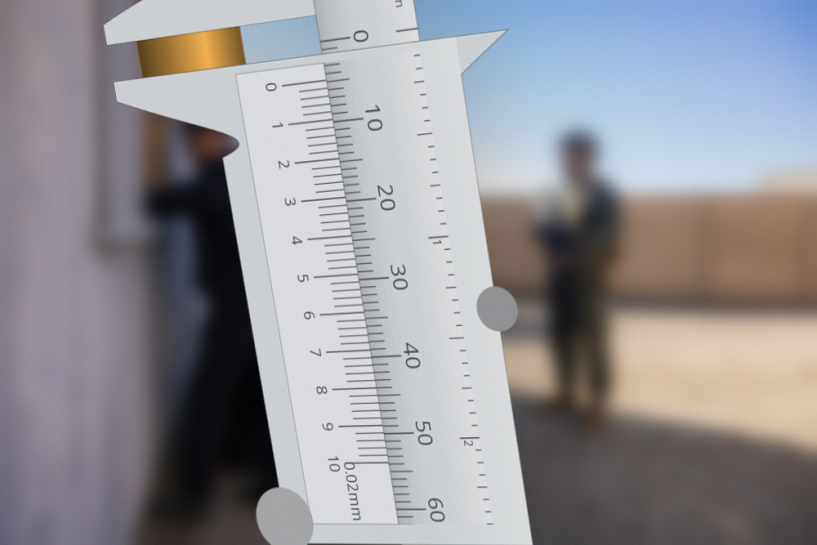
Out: 4.8; mm
